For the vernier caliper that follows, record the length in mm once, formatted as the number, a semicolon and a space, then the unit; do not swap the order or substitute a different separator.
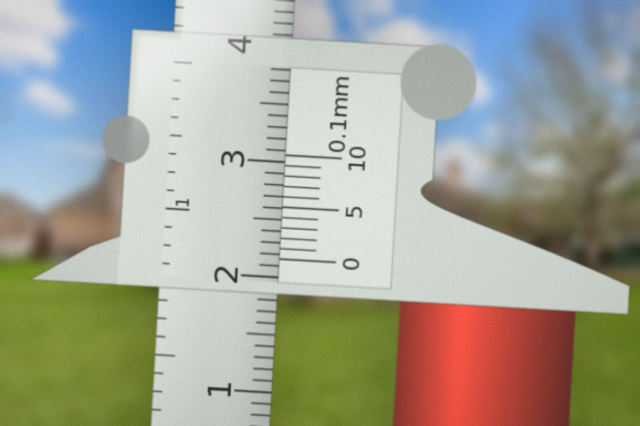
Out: 21.6; mm
